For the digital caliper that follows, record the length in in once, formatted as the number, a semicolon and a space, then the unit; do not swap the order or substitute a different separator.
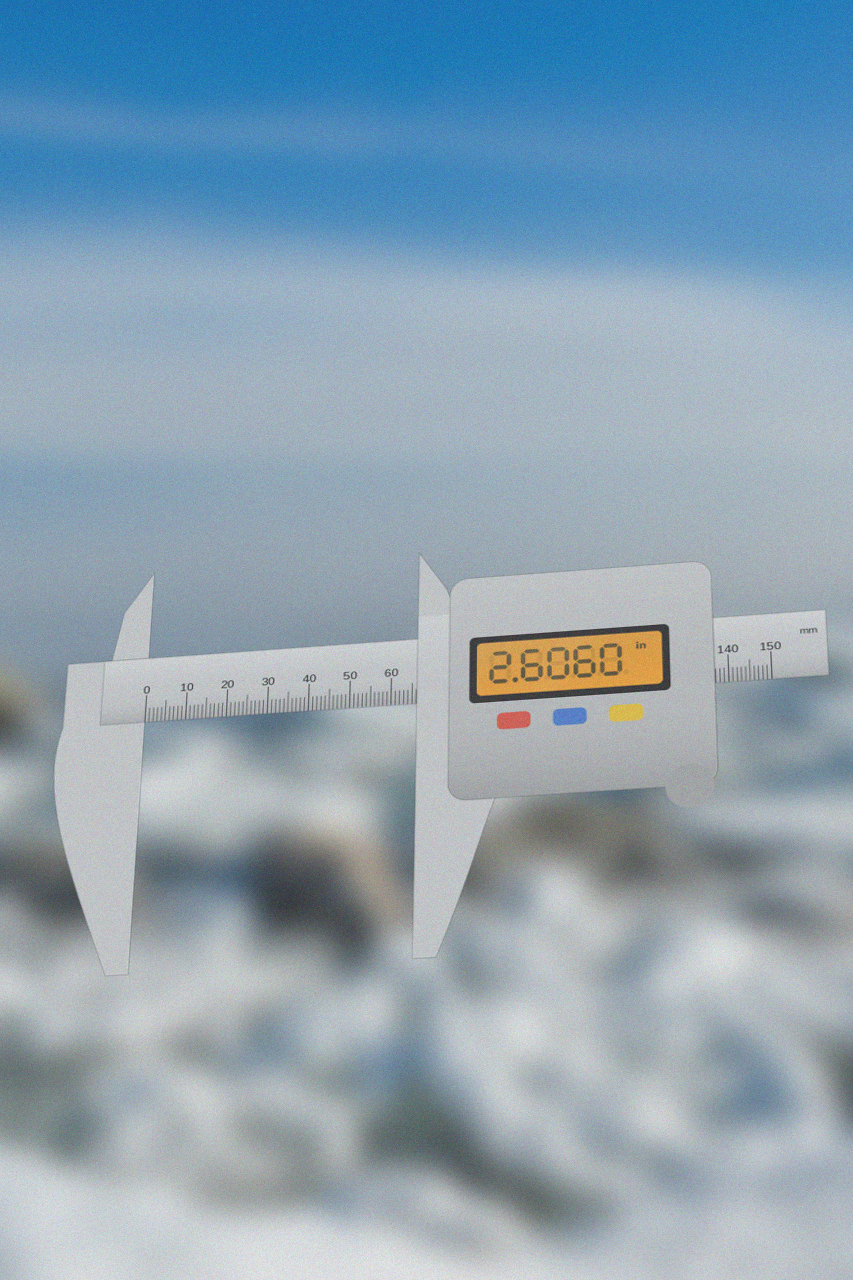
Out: 2.6060; in
